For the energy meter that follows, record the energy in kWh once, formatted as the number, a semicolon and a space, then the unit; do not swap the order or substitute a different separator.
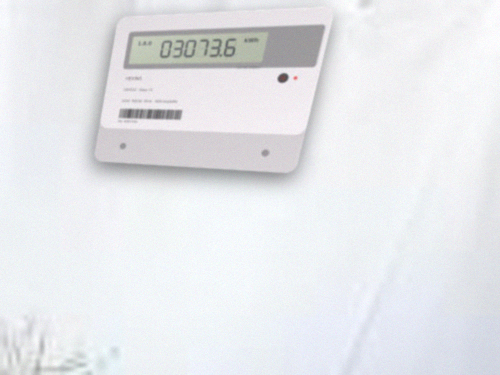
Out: 3073.6; kWh
